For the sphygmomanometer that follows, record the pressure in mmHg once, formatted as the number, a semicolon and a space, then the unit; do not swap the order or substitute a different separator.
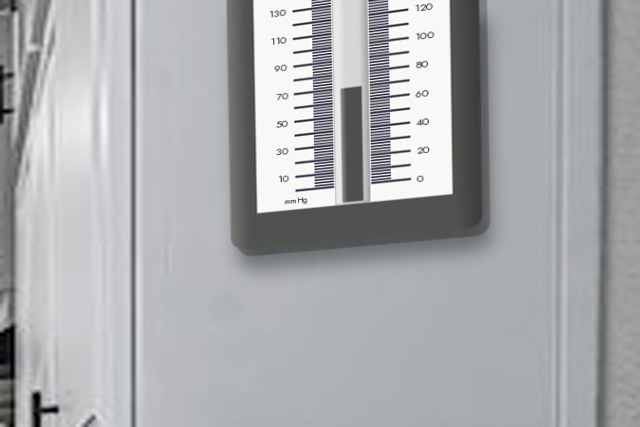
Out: 70; mmHg
